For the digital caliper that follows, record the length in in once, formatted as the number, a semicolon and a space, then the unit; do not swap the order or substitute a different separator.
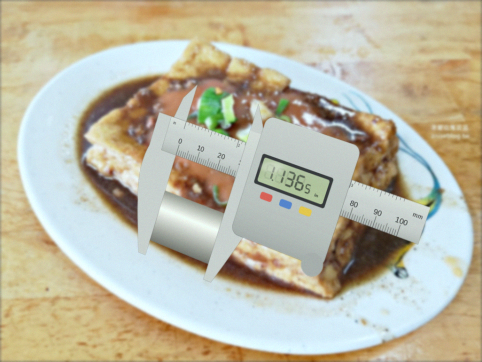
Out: 1.1365; in
